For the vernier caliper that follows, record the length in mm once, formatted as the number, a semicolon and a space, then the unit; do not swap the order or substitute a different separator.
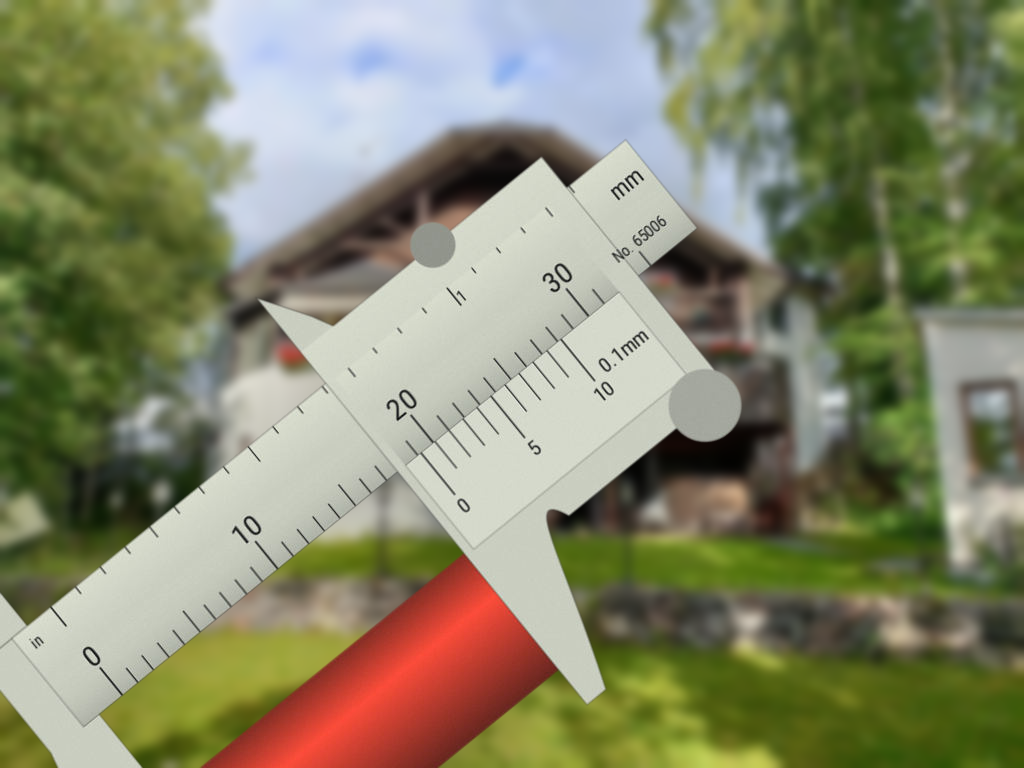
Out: 19.2; mm
